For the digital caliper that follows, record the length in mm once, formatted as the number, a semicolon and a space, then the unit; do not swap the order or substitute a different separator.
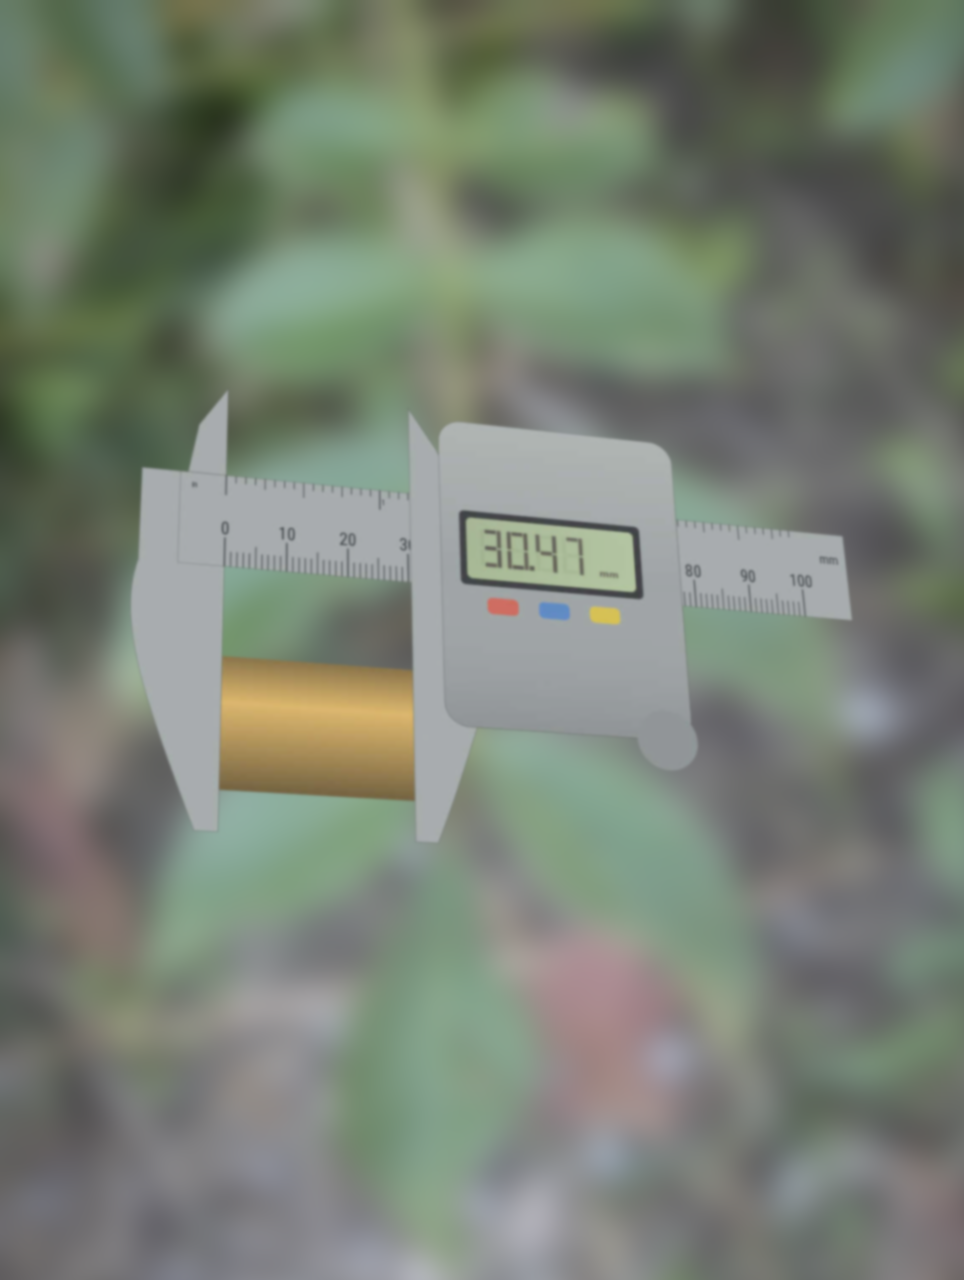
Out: 30.47; mm
